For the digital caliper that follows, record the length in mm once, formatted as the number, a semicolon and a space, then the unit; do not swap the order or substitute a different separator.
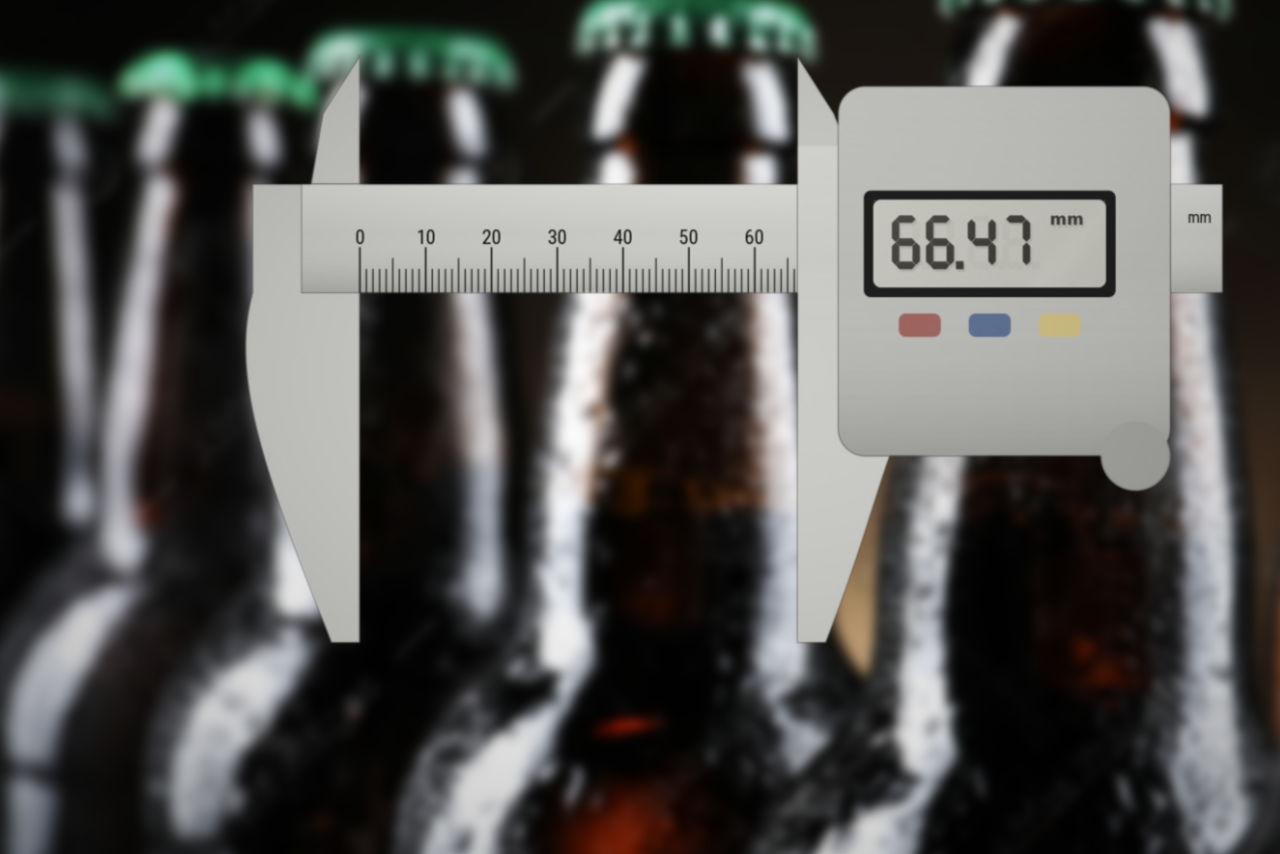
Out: 66.47; mm
